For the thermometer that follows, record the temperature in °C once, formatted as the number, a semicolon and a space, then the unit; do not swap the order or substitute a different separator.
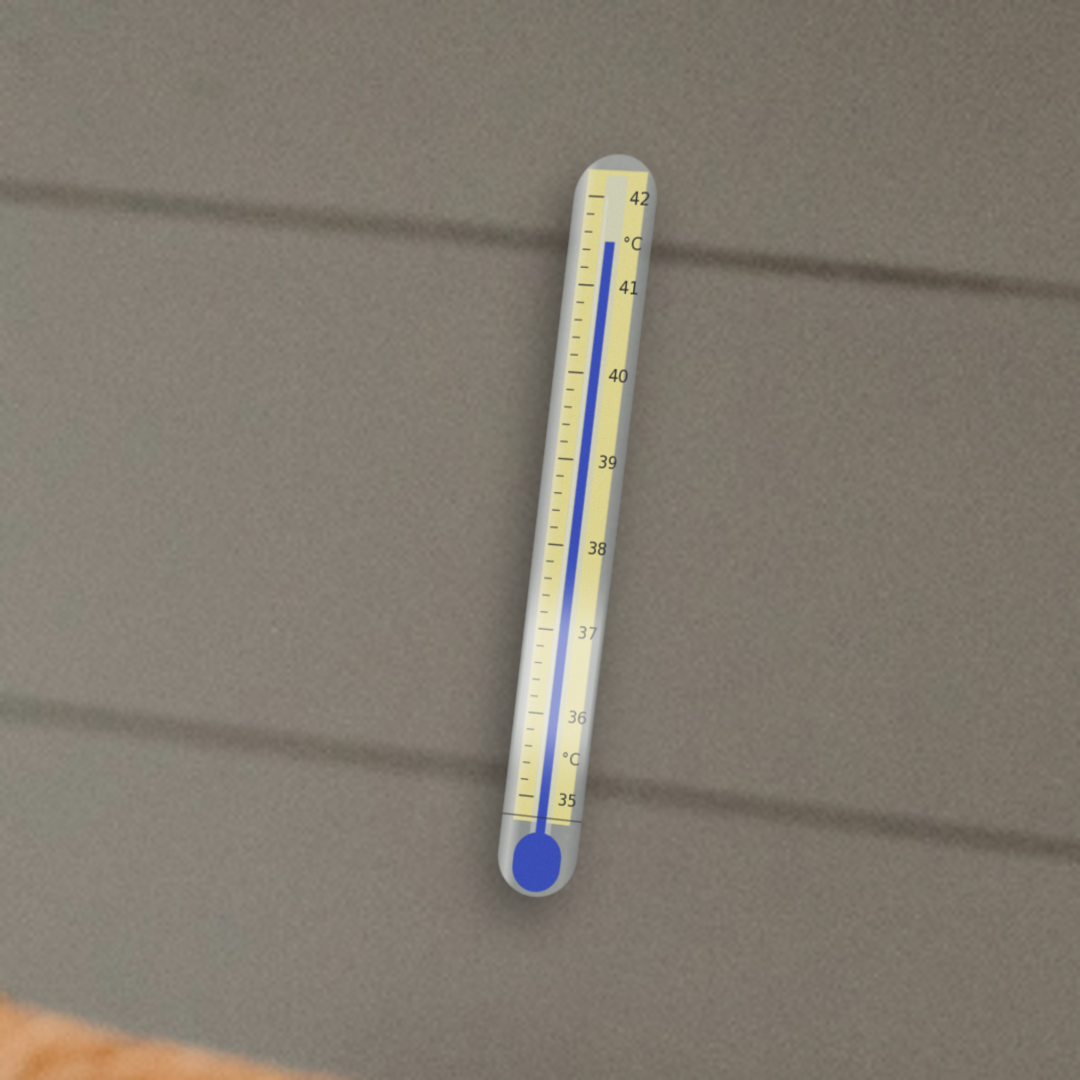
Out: 41.5; °C
